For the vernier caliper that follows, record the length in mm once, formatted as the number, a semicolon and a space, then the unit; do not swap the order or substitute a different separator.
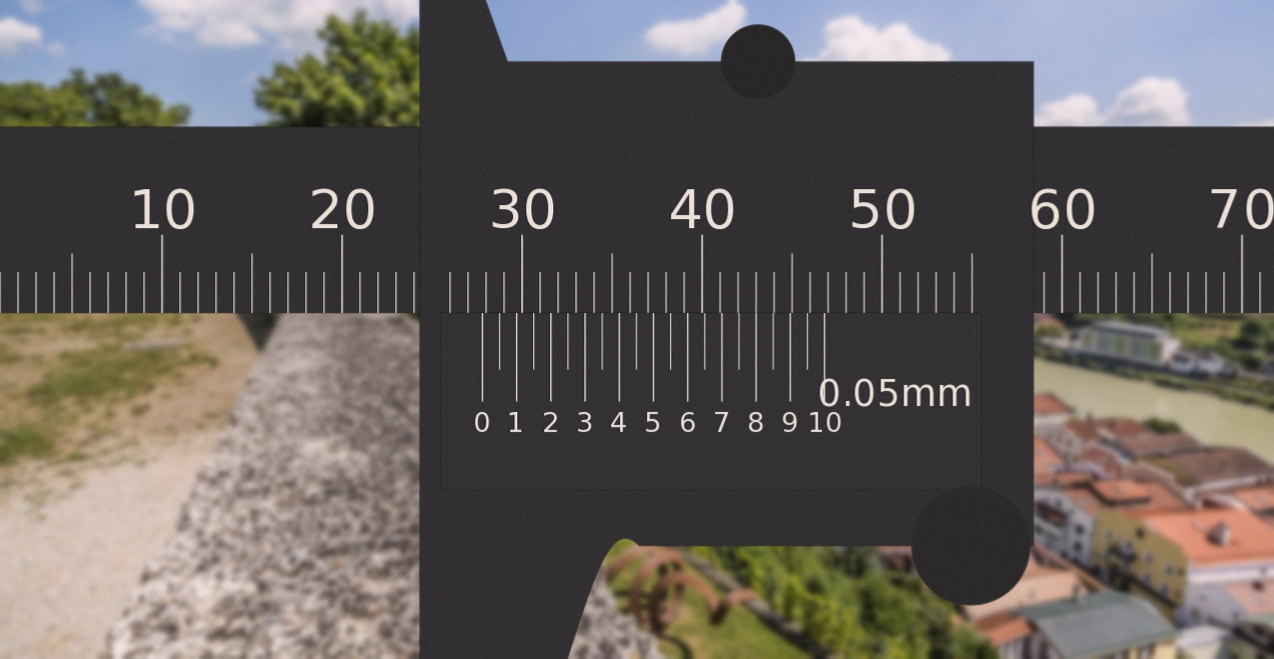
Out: 27.8; mm
